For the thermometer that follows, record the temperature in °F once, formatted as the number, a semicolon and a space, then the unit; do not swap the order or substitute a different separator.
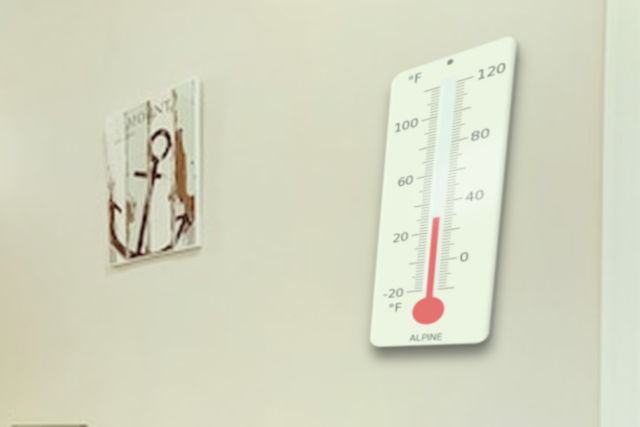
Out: 30; °F
